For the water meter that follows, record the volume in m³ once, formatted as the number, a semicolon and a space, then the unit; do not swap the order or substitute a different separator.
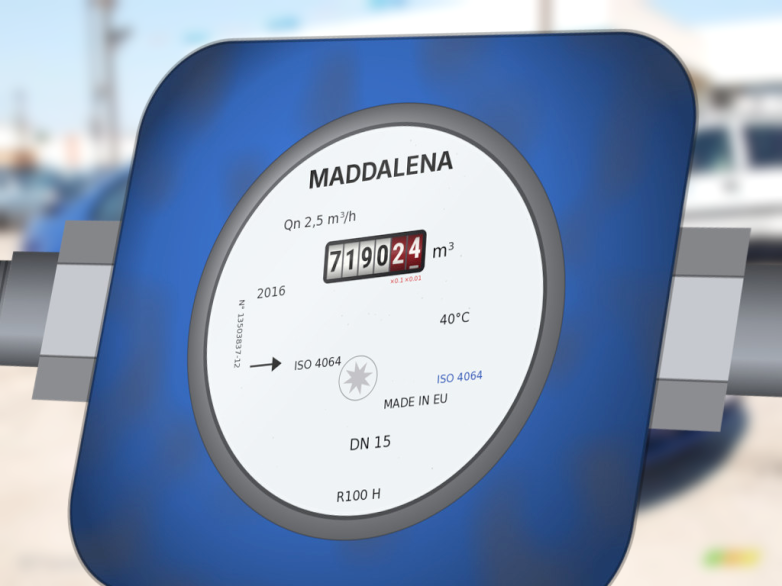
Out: 7190.24; m³
